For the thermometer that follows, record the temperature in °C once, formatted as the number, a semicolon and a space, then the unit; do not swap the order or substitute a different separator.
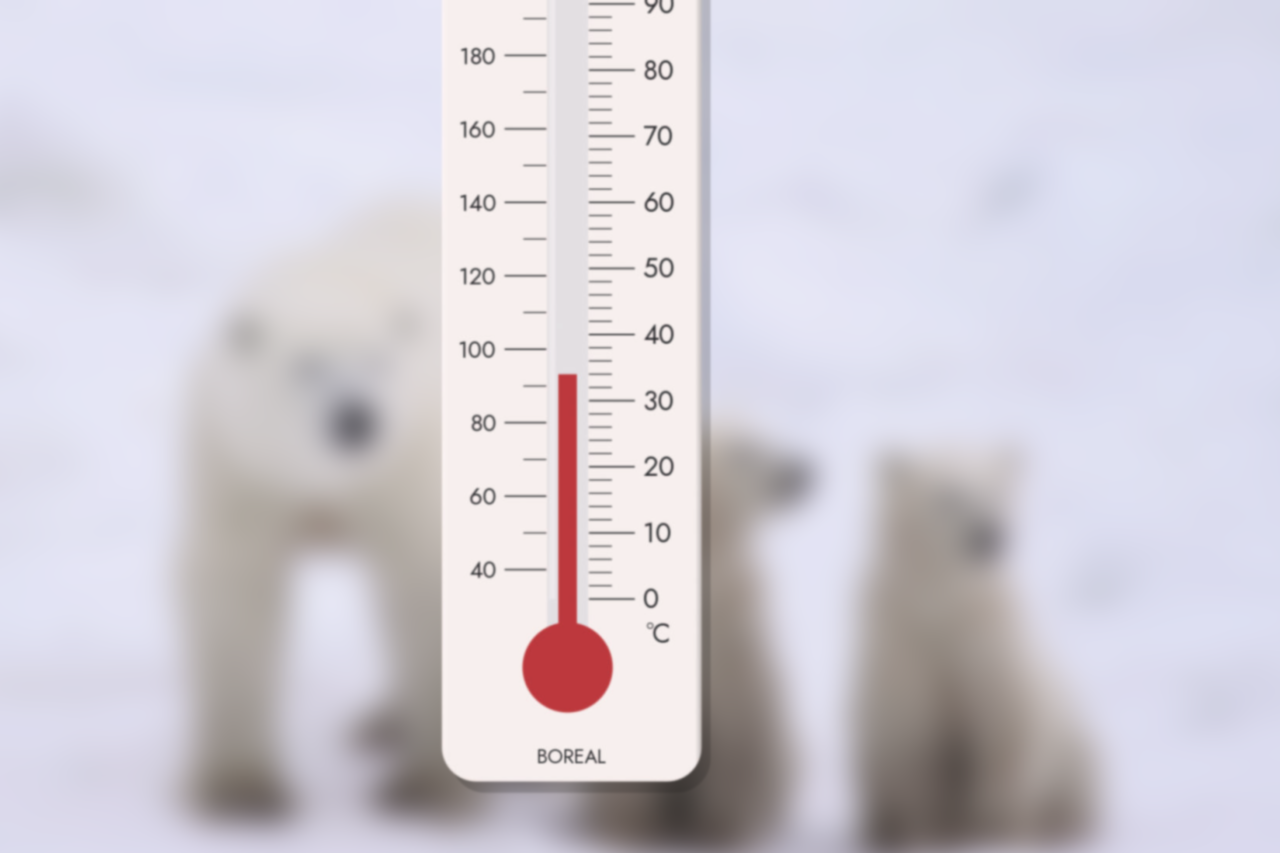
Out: 34; °C
